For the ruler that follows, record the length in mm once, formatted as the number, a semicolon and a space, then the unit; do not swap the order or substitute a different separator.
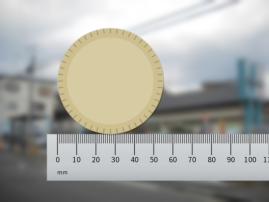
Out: 55; mm
